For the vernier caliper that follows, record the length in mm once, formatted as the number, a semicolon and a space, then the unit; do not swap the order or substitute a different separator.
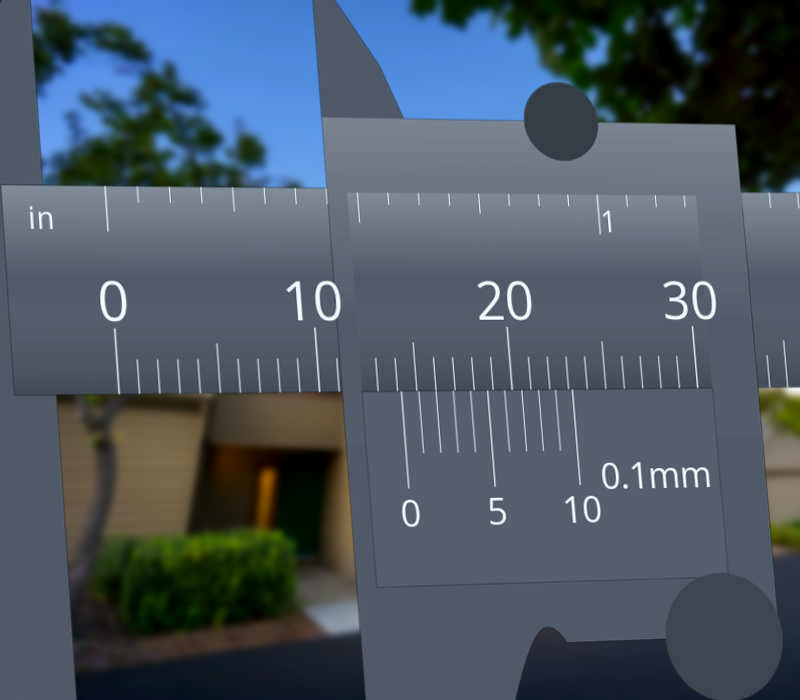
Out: 14.2; mm
